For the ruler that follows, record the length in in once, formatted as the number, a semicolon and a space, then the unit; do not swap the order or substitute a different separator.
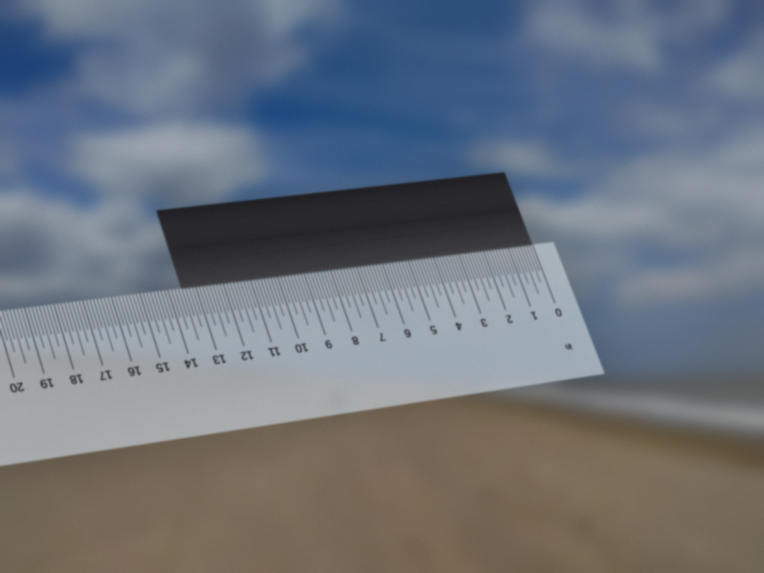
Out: 13.5; in
